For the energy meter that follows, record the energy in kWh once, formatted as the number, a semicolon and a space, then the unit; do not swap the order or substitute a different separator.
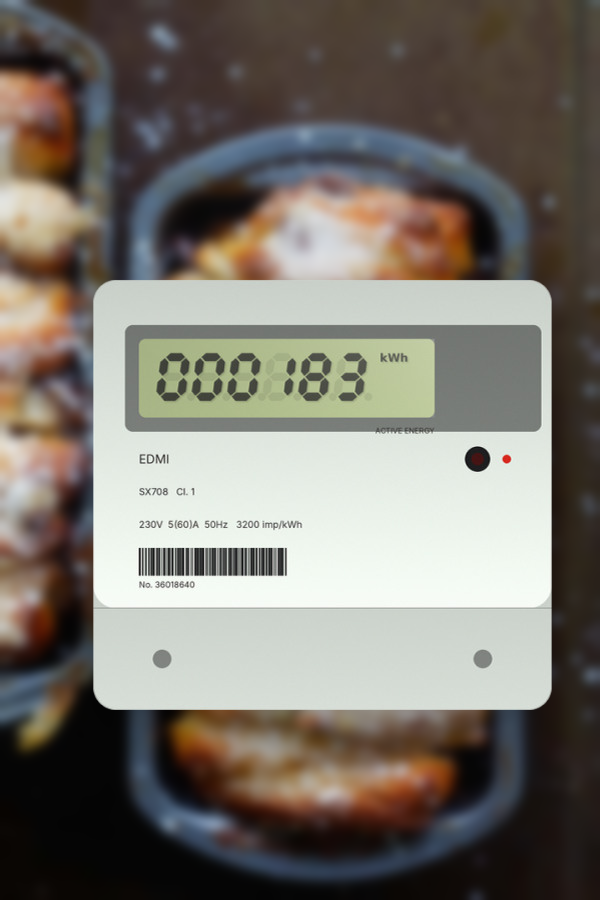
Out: 183; kWh
